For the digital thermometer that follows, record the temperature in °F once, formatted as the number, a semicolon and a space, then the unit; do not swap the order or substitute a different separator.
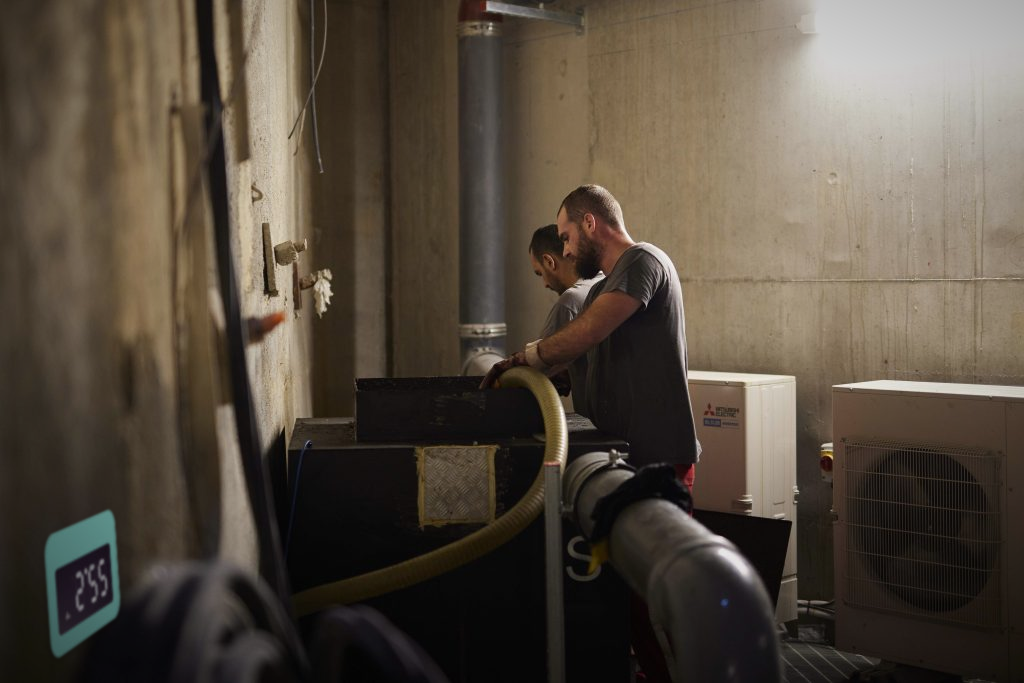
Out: 55.2; °F
